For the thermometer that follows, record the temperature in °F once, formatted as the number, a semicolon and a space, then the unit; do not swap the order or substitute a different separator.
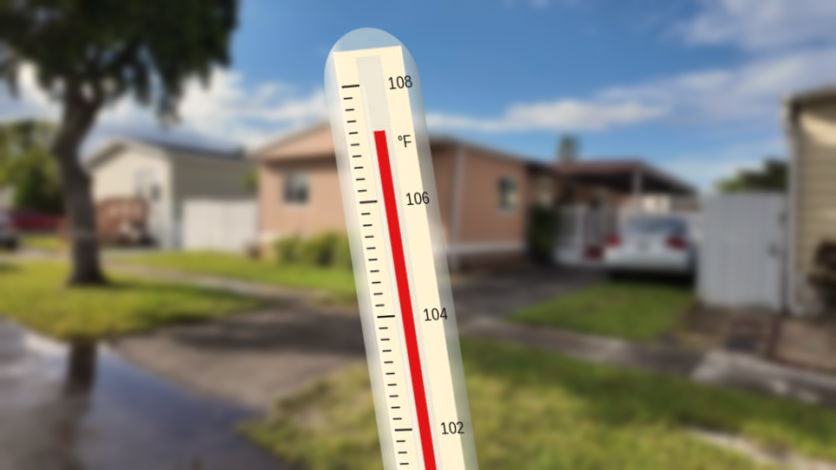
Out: 107.2; °F
